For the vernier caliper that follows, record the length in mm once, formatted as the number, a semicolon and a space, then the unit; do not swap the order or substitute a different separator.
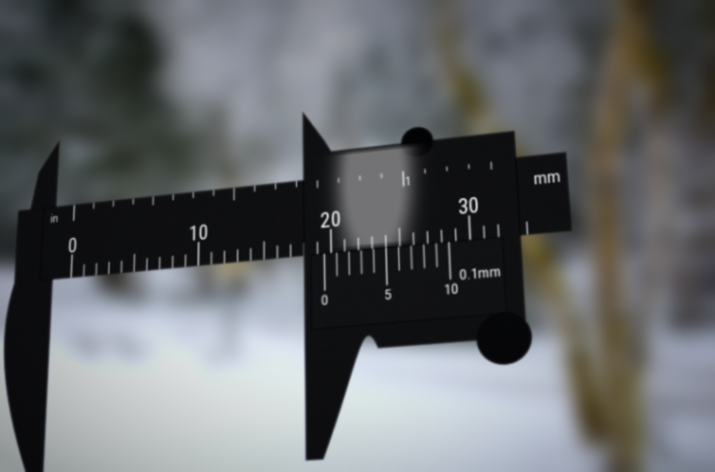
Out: 19.5; mm
